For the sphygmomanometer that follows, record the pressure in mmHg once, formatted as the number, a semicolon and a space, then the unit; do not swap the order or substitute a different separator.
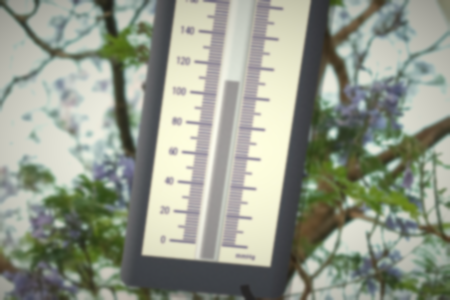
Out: 110; mmHg
